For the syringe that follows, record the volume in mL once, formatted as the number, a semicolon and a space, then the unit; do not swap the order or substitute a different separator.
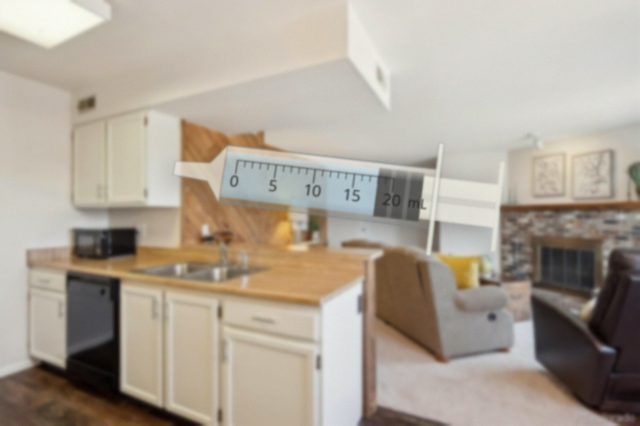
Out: 18; mL
